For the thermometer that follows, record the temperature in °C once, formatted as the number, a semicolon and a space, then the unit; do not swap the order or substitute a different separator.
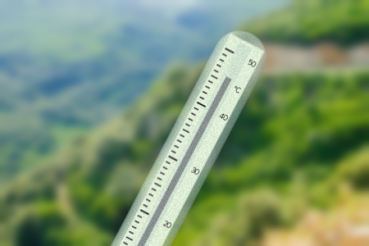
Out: 46; °C
